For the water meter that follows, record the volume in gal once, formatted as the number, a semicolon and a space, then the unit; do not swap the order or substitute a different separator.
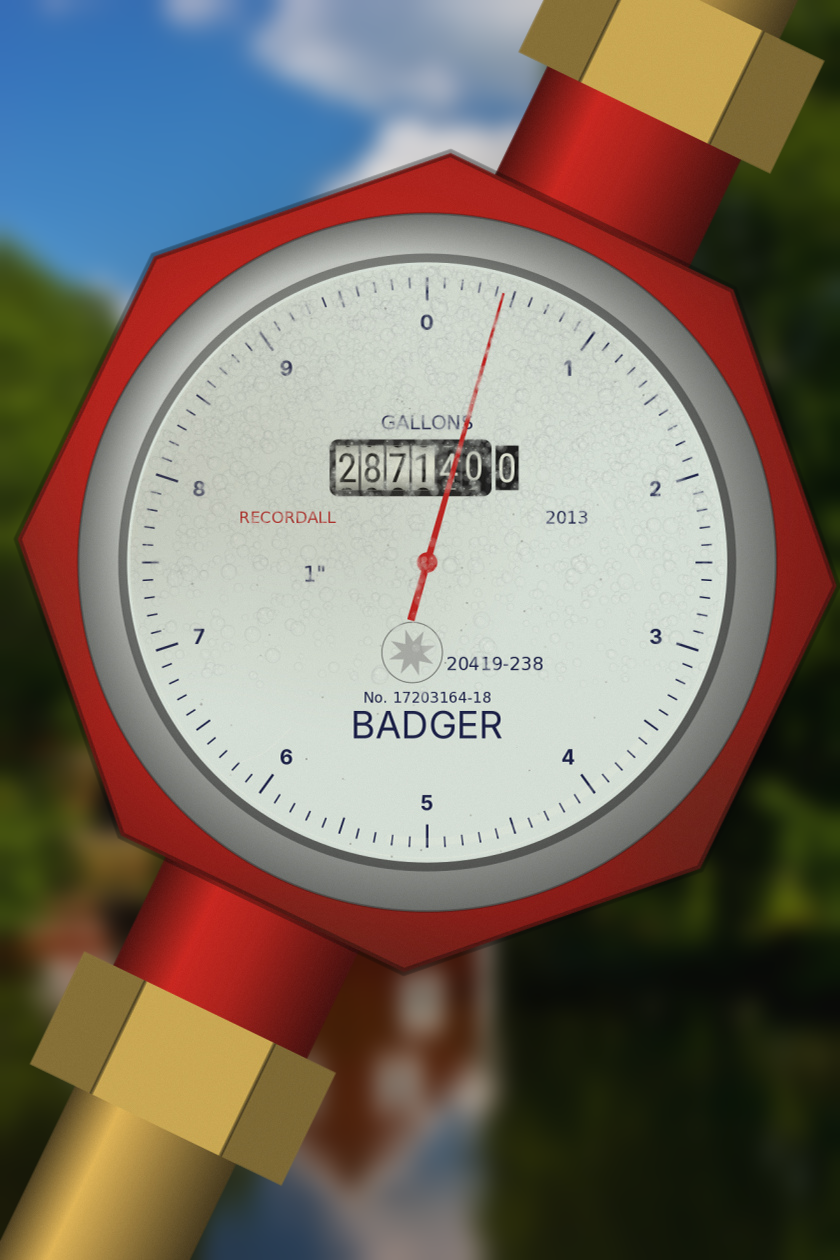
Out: 2871400.4; gal
